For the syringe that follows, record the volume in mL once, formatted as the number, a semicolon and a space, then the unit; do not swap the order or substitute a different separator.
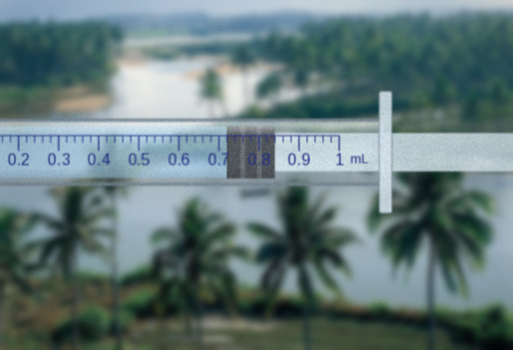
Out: 0.72; mL
